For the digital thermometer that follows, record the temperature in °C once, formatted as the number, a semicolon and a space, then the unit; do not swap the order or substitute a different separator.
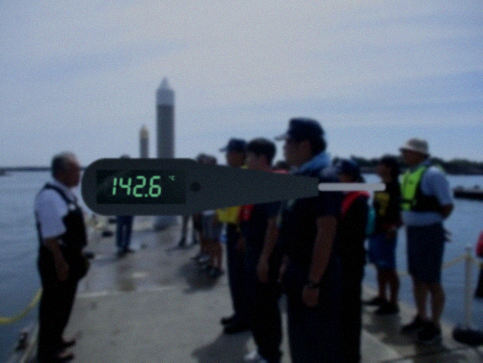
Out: 142.6; °C
